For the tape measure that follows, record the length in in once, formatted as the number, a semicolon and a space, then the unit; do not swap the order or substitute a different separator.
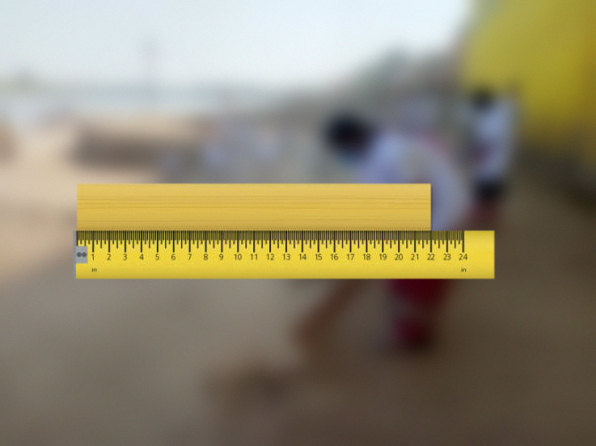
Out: 22; in
